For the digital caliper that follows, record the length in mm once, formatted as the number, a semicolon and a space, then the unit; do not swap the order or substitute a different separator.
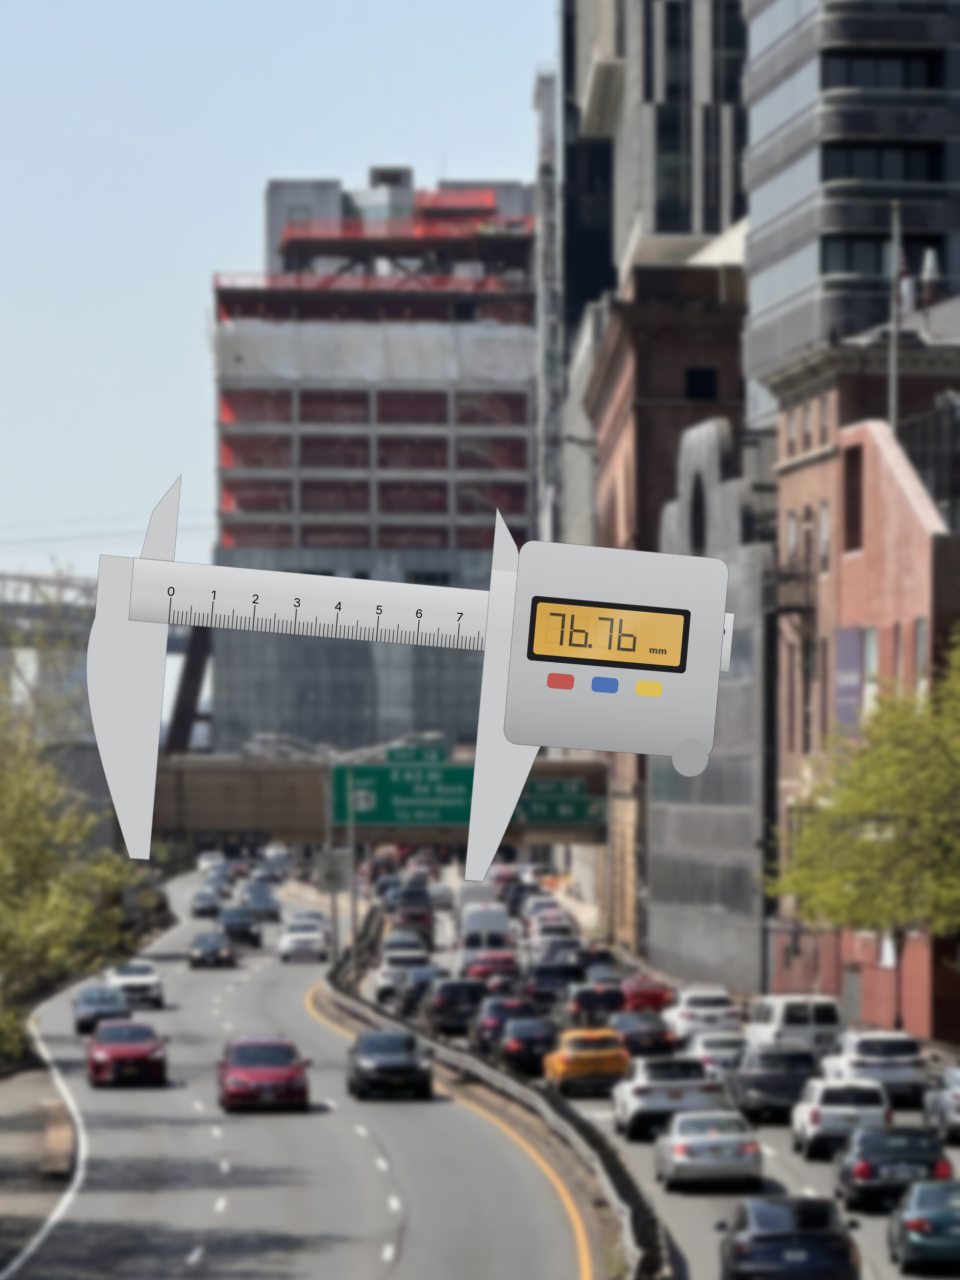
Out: 76.76; mm
